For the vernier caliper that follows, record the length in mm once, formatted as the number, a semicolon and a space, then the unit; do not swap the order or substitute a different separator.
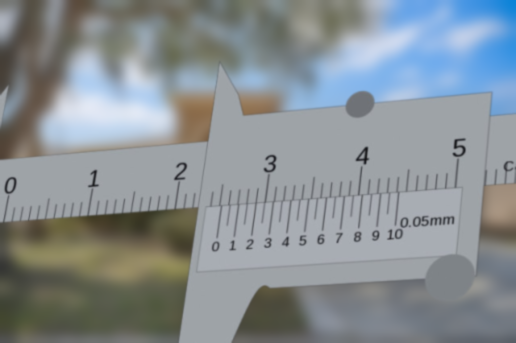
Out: 25.2; mm
